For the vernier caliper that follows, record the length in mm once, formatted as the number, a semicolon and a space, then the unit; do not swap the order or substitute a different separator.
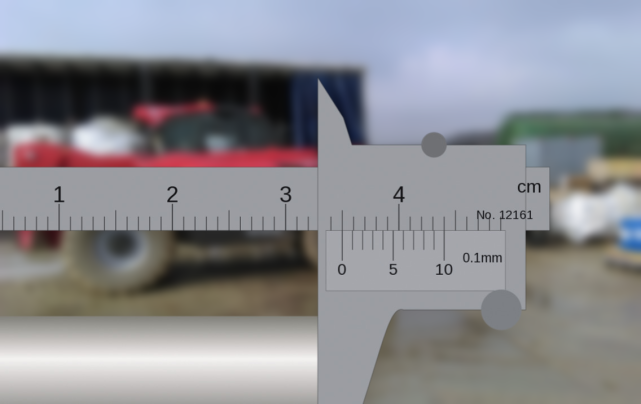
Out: 35.0; mm
